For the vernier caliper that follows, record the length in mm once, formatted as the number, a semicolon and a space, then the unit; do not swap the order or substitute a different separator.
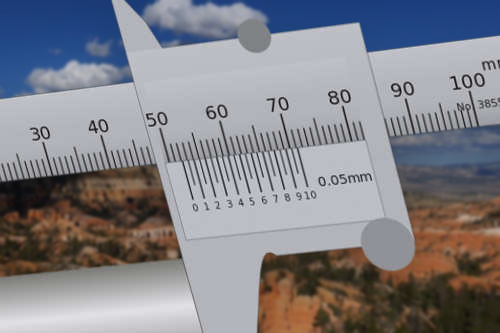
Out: 52.2; mm
